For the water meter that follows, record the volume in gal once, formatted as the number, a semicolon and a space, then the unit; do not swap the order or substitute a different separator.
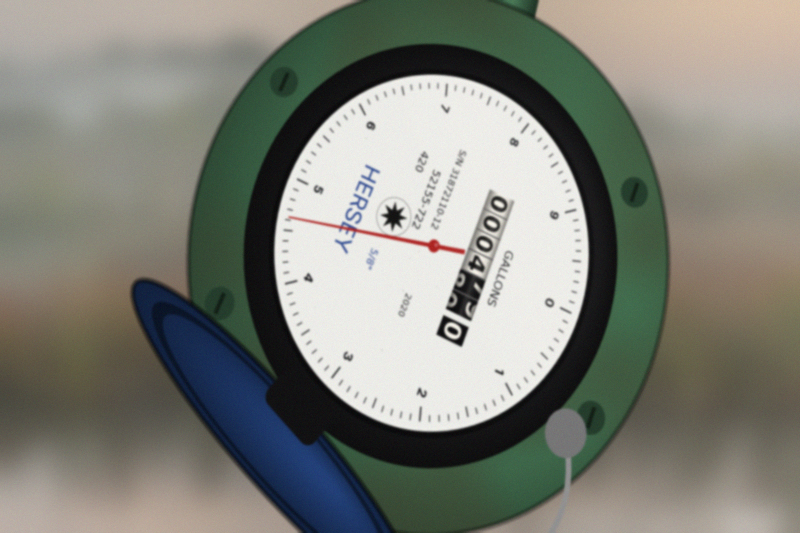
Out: 4794.6; gal
